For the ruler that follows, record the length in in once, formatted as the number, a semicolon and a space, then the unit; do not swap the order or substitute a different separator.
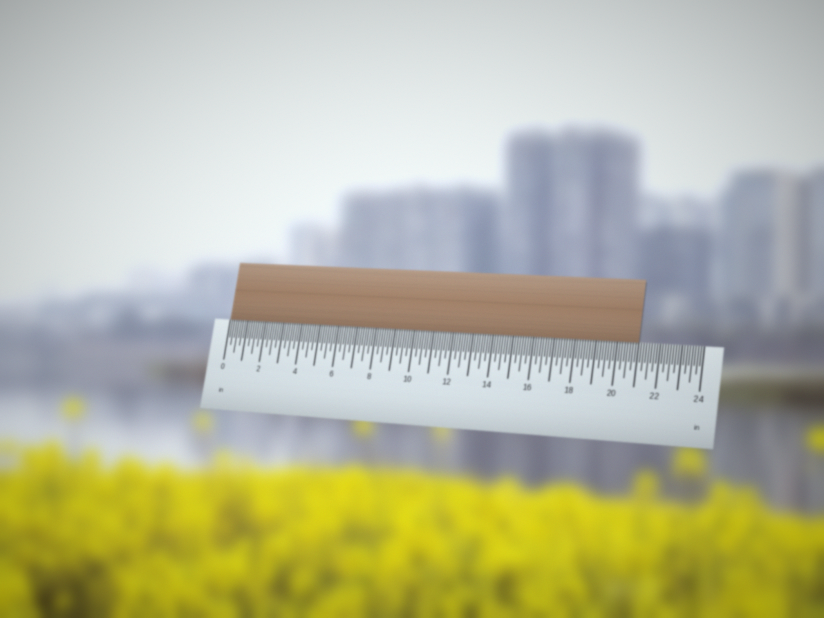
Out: 21; in
